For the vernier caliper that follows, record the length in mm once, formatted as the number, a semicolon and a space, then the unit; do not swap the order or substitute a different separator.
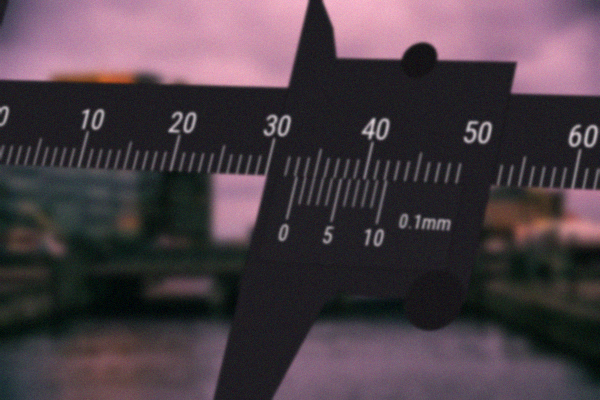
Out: 33.2; mm
